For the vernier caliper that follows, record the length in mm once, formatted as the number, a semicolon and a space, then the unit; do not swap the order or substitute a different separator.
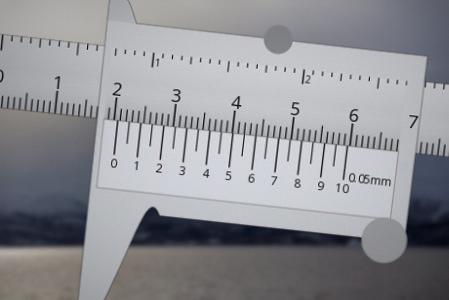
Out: 20.6; mm
